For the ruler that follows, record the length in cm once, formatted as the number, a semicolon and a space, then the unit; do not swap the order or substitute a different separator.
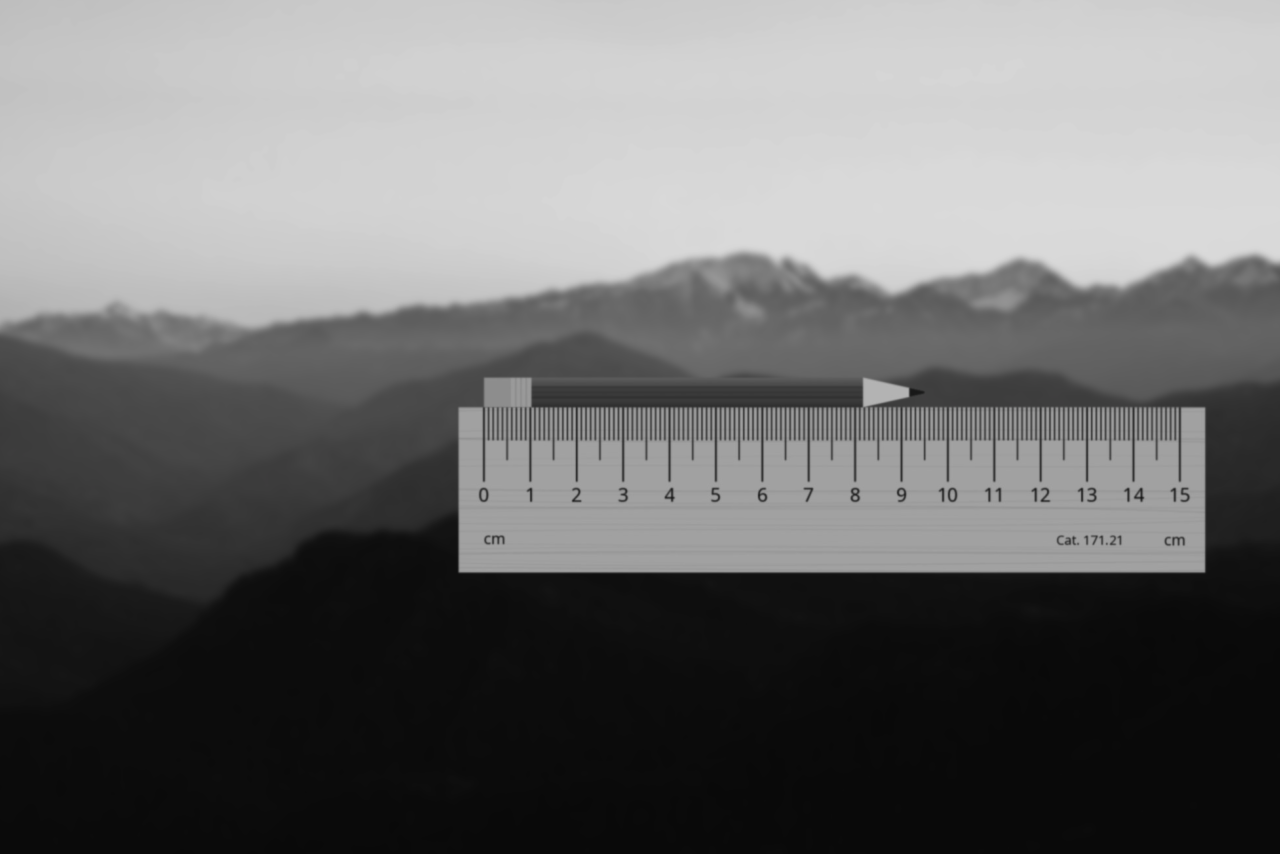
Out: 9.5; cm
